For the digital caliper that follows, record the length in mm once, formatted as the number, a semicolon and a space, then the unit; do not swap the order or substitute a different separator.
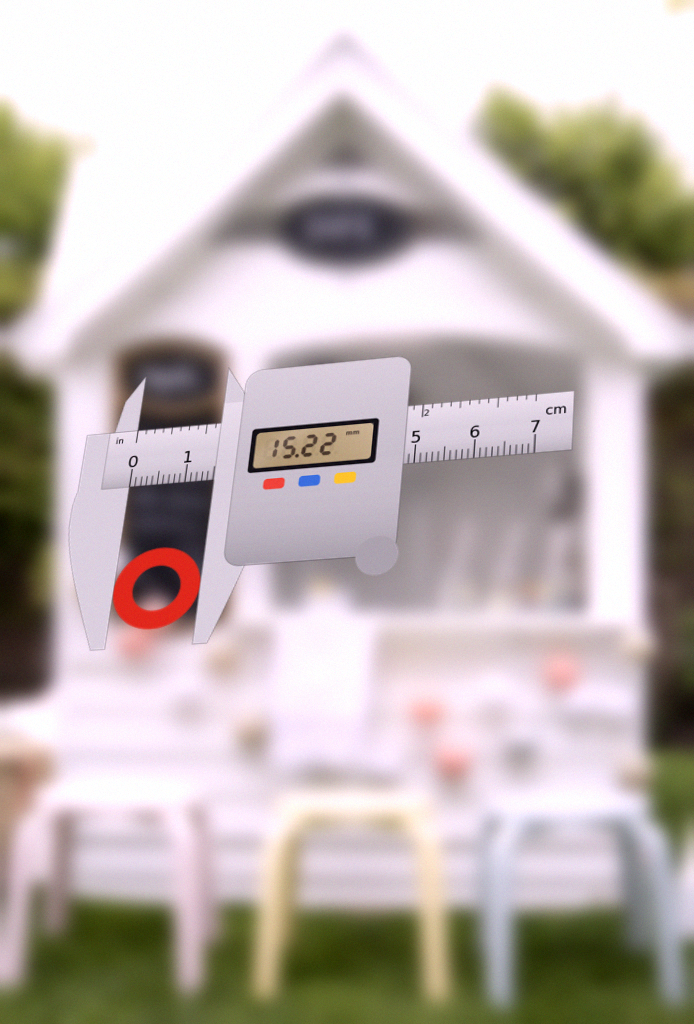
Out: 15.22; mm
